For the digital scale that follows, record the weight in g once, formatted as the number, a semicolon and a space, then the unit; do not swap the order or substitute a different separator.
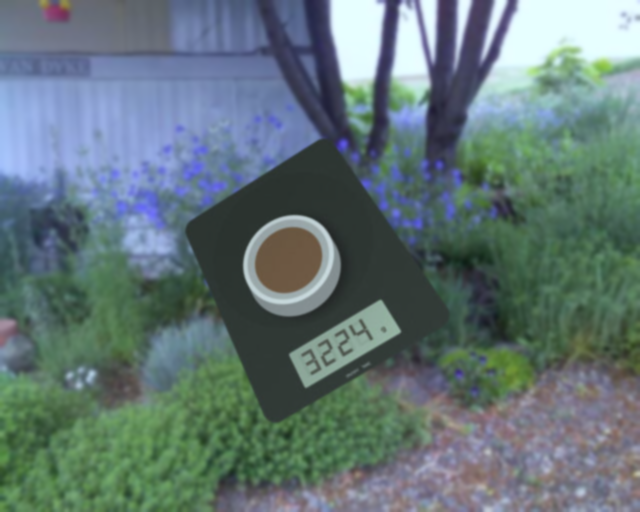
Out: 3224; g
